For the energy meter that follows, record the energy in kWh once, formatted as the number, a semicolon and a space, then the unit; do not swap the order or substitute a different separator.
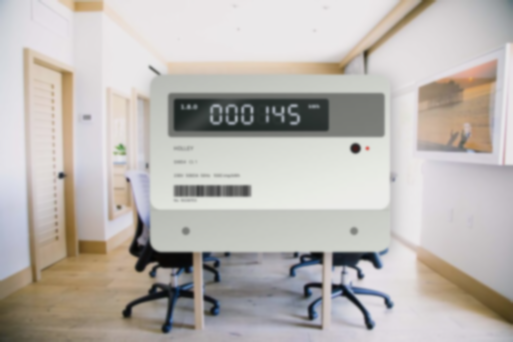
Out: 145; kWh
